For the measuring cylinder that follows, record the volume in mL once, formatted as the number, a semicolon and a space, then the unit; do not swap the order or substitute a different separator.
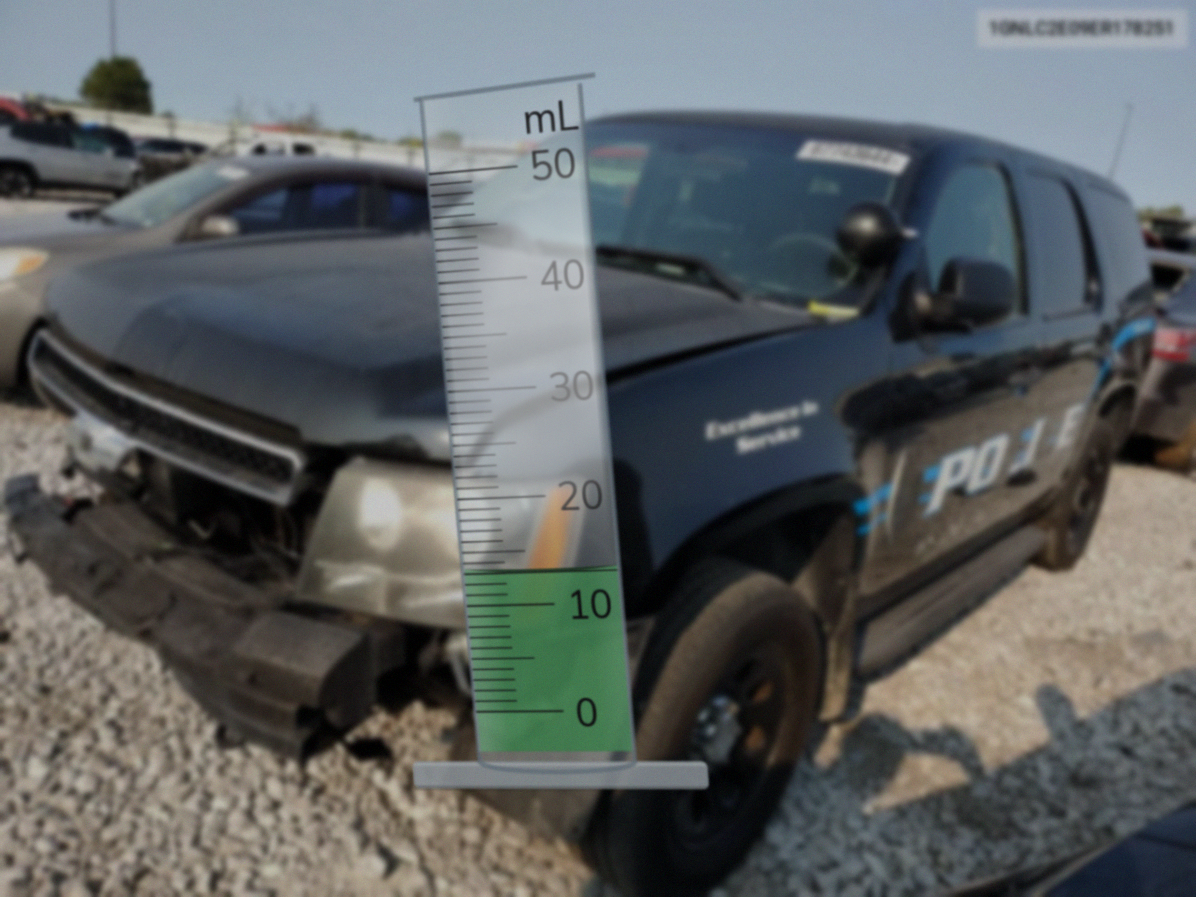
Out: 13; mL
